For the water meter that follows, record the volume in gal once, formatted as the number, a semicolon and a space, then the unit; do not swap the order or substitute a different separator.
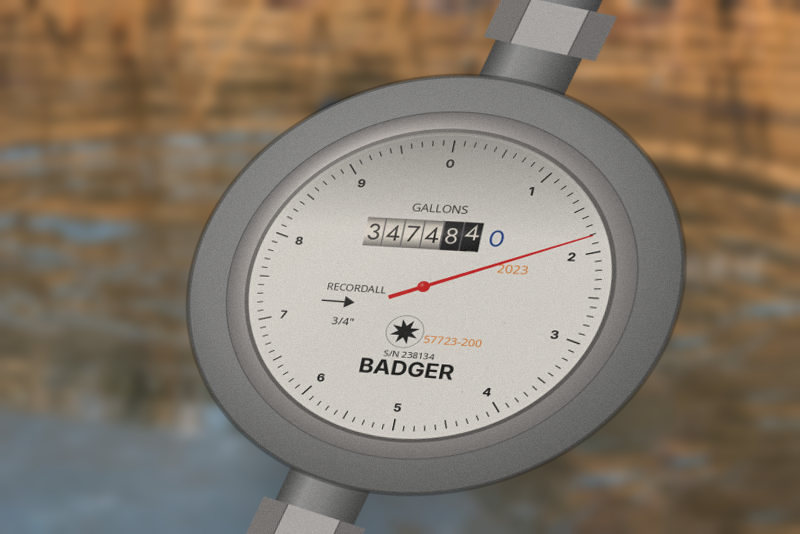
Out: 3474841.8; gal
